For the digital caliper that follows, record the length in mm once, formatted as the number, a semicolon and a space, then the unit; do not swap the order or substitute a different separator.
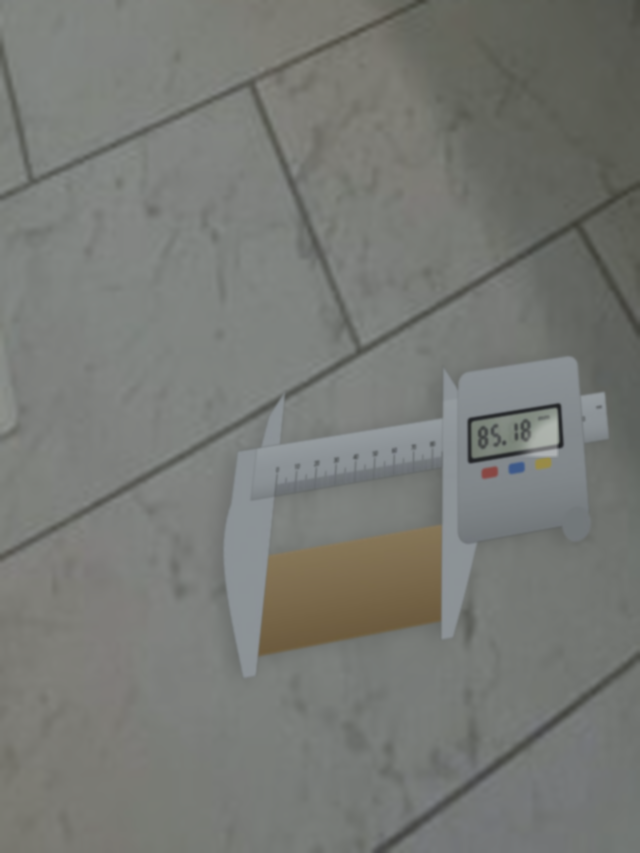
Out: 85.18; mm
